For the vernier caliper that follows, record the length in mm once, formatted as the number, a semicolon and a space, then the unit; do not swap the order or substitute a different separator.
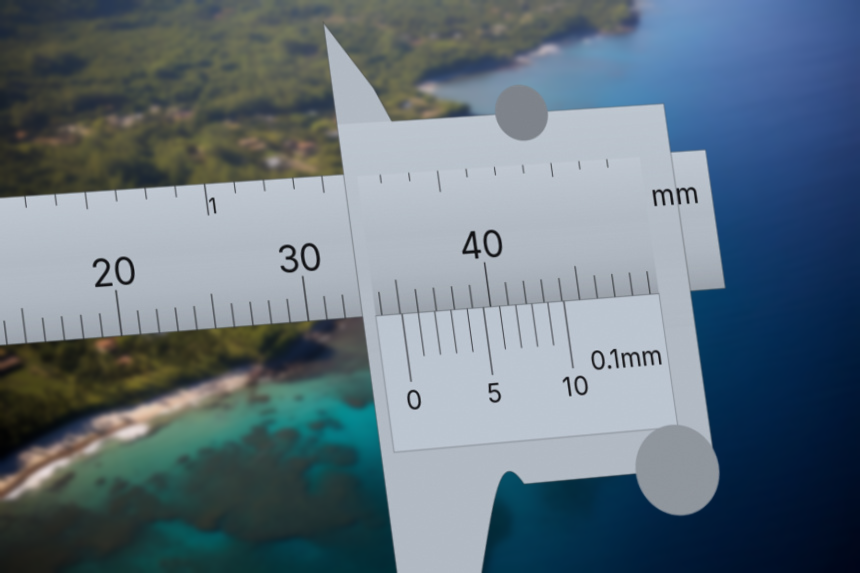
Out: 35.1; mm
